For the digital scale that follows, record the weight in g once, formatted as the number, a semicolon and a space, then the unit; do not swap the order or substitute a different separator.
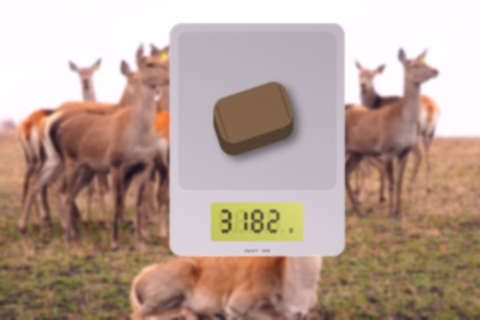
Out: 3182; g
